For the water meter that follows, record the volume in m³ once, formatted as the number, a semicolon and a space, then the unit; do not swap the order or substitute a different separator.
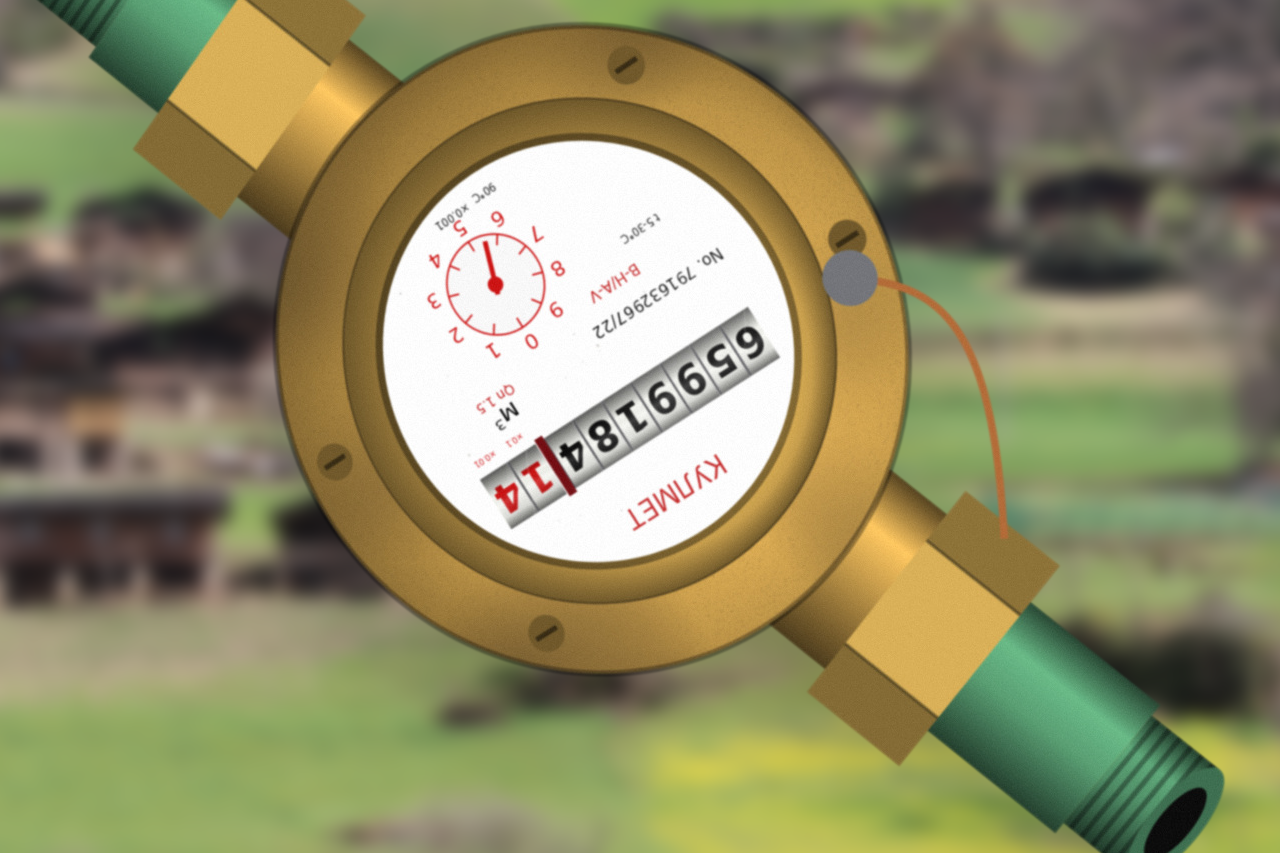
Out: 6599184.145; m³
